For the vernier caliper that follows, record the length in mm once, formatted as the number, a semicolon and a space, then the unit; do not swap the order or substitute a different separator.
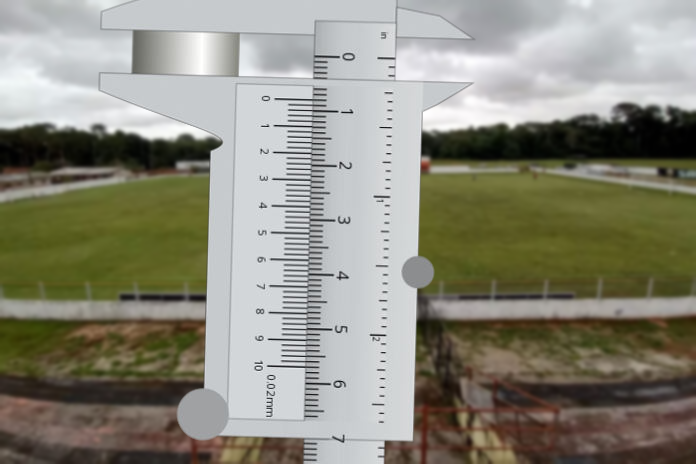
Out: 8.0; mm
